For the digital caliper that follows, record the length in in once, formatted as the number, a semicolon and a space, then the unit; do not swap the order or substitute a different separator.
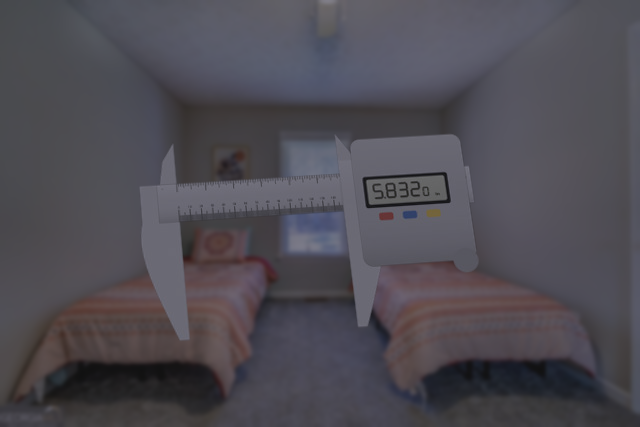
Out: 5.8320; in
